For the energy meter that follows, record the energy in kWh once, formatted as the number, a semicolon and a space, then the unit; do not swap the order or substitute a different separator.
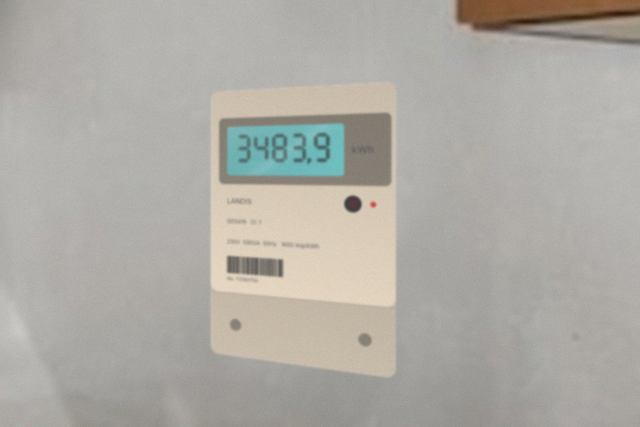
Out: 3483.9; kWh
